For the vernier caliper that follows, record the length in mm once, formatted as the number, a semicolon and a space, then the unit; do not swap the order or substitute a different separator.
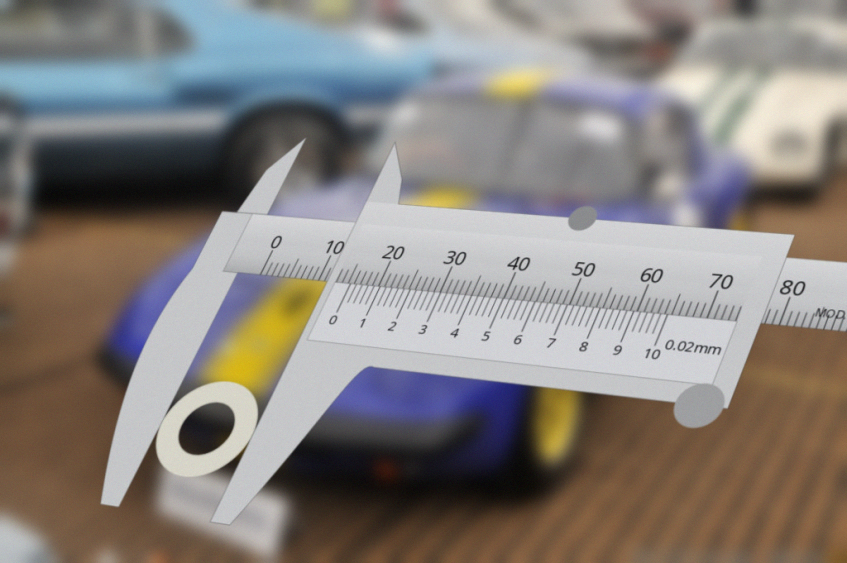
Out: 15.4; mm
